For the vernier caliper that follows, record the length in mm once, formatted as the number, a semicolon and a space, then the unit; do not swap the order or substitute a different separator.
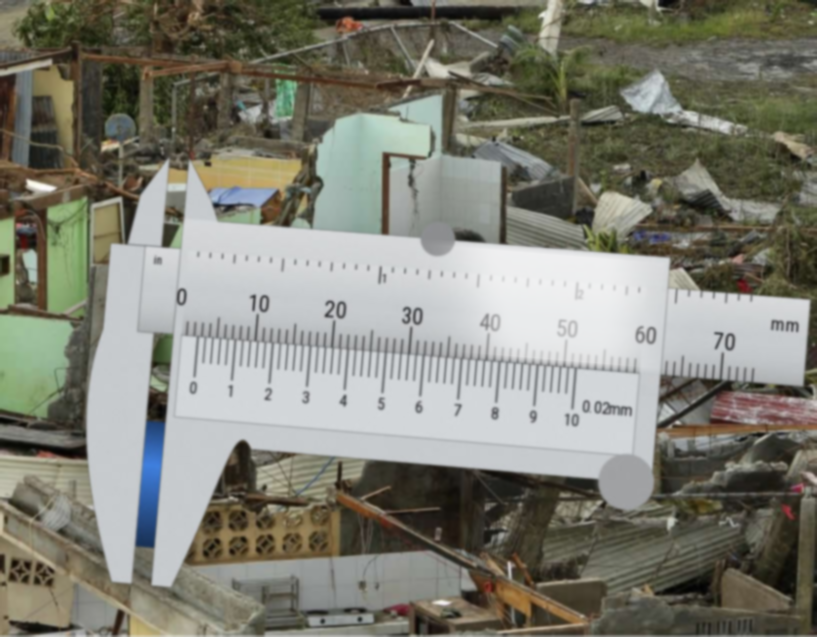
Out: 2.5; mm
